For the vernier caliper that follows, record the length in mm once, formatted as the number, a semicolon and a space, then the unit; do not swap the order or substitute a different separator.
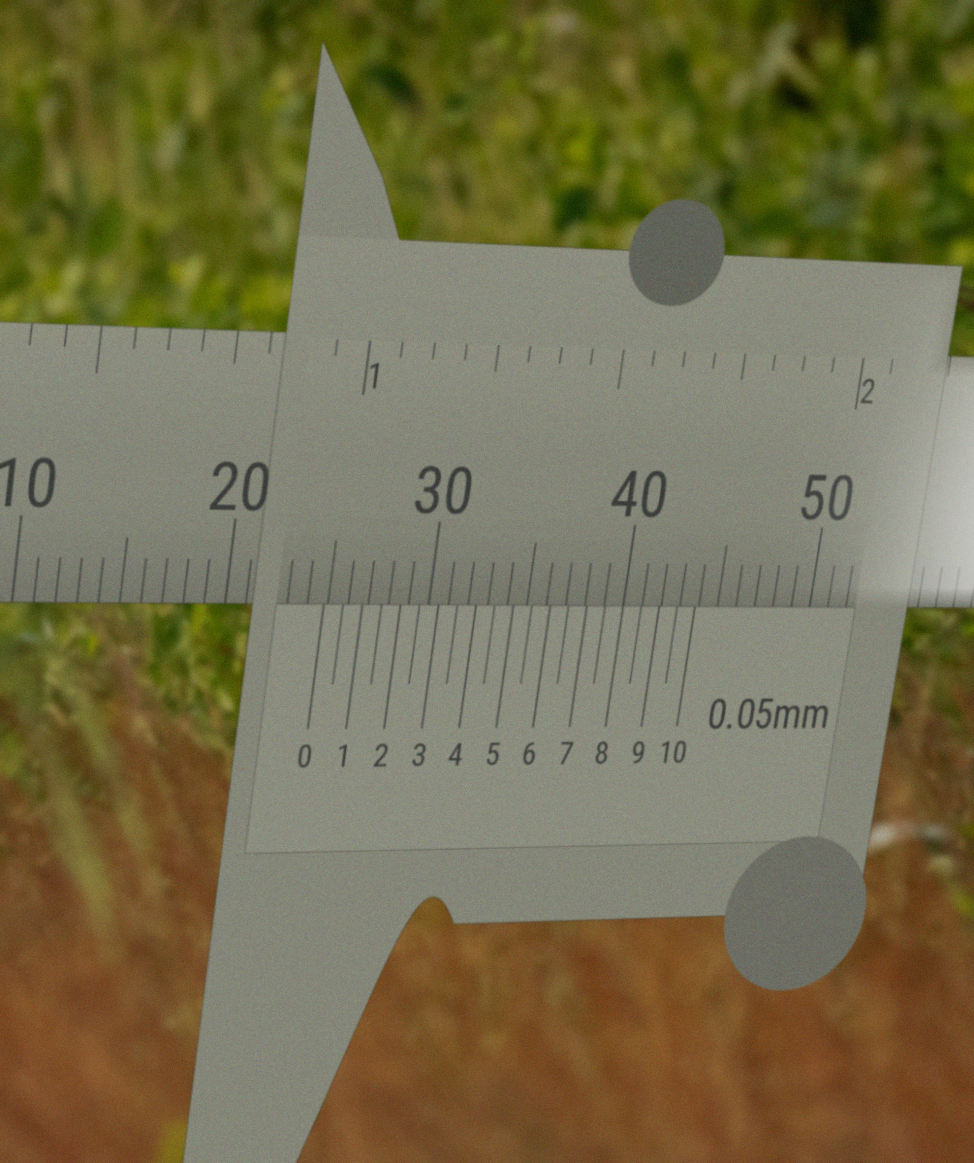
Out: 24.8; mm
